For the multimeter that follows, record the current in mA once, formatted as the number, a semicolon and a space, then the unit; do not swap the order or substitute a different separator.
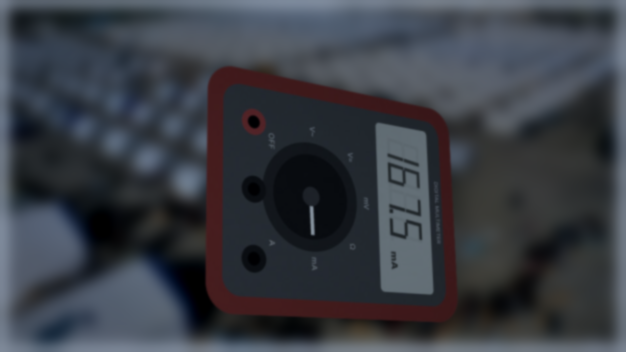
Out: 167.5; mA
